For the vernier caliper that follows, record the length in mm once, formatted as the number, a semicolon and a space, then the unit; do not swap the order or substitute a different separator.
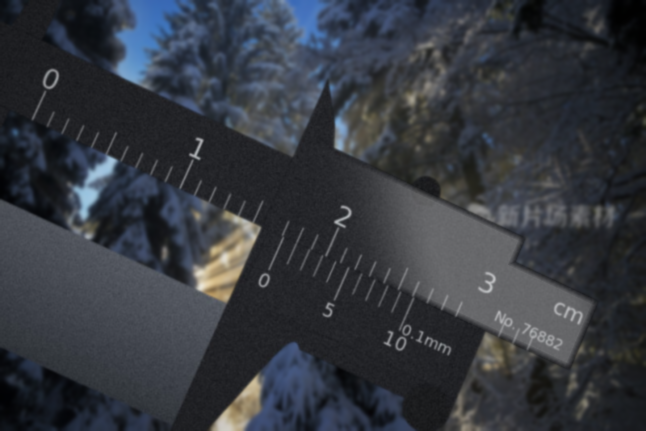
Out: 17.1; mm
